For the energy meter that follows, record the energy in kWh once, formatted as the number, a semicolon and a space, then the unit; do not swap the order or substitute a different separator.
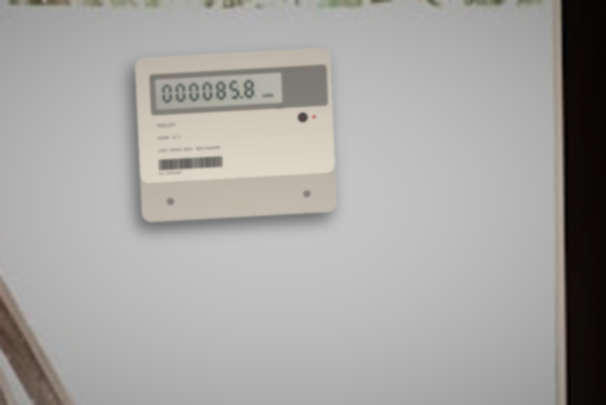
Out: 85.8; kWh
